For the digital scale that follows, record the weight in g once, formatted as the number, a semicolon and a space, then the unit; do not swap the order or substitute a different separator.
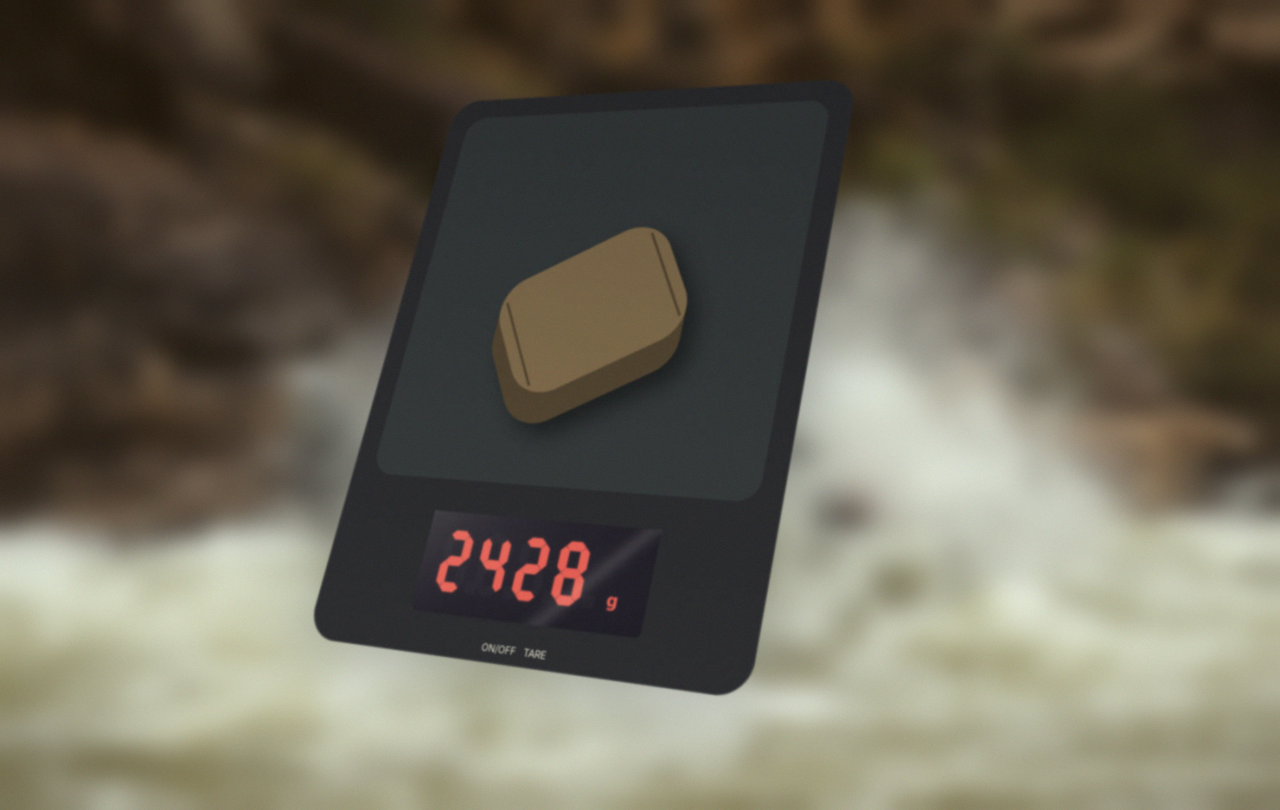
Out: 2428; g
